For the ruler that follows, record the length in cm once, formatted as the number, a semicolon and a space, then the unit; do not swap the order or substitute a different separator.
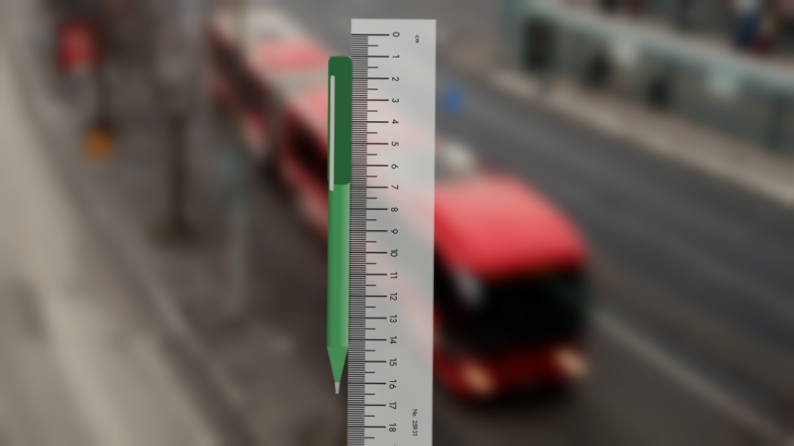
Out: 15.5; cm
